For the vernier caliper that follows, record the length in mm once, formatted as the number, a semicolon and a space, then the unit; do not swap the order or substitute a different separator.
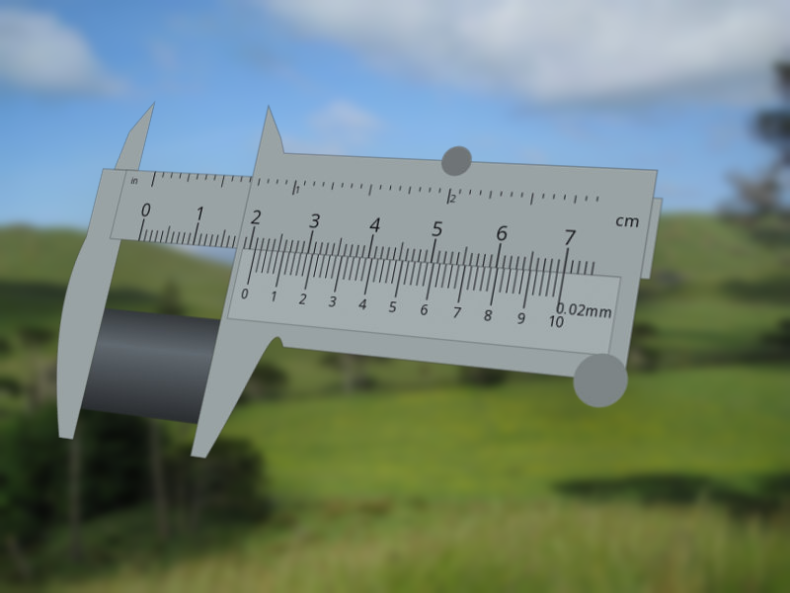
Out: 21.0; mm
